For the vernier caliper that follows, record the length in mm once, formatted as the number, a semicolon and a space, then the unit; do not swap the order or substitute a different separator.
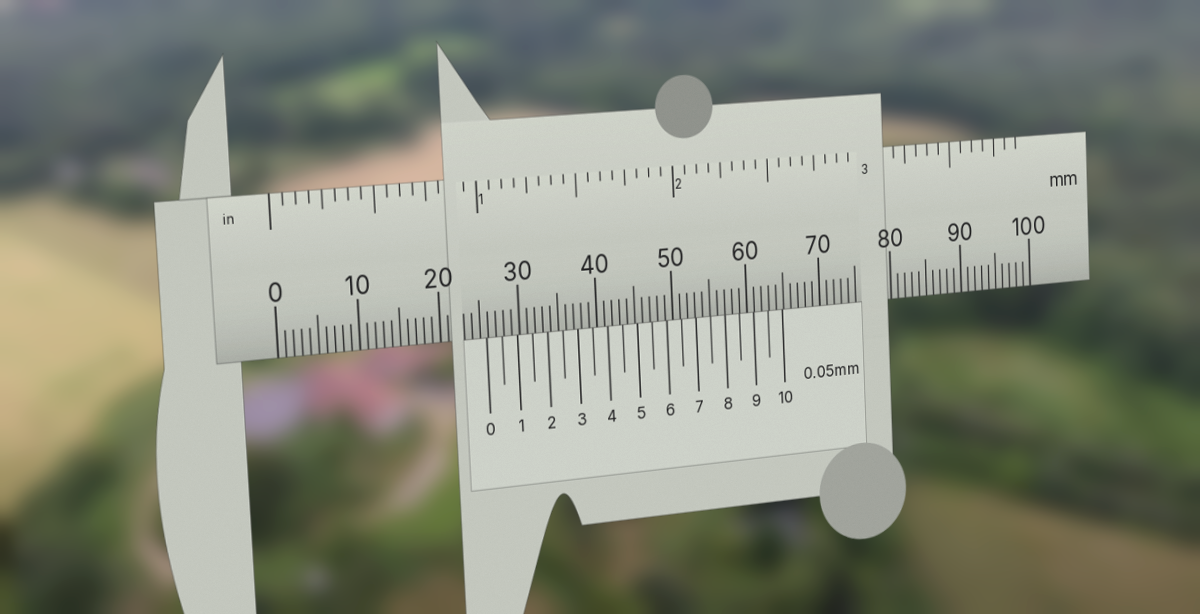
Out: 25.8; mm
